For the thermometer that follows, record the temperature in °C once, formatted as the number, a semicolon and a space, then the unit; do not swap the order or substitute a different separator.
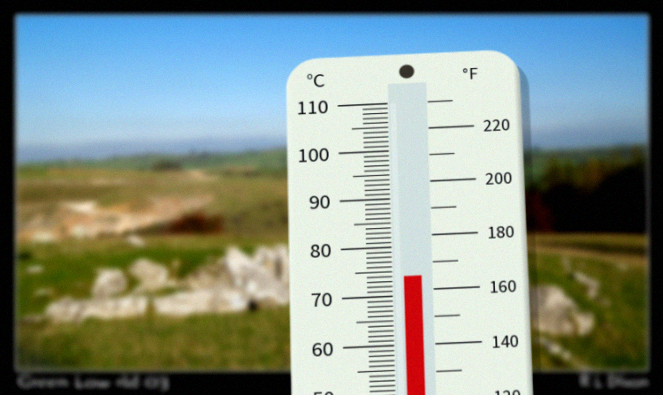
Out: 74; °C
